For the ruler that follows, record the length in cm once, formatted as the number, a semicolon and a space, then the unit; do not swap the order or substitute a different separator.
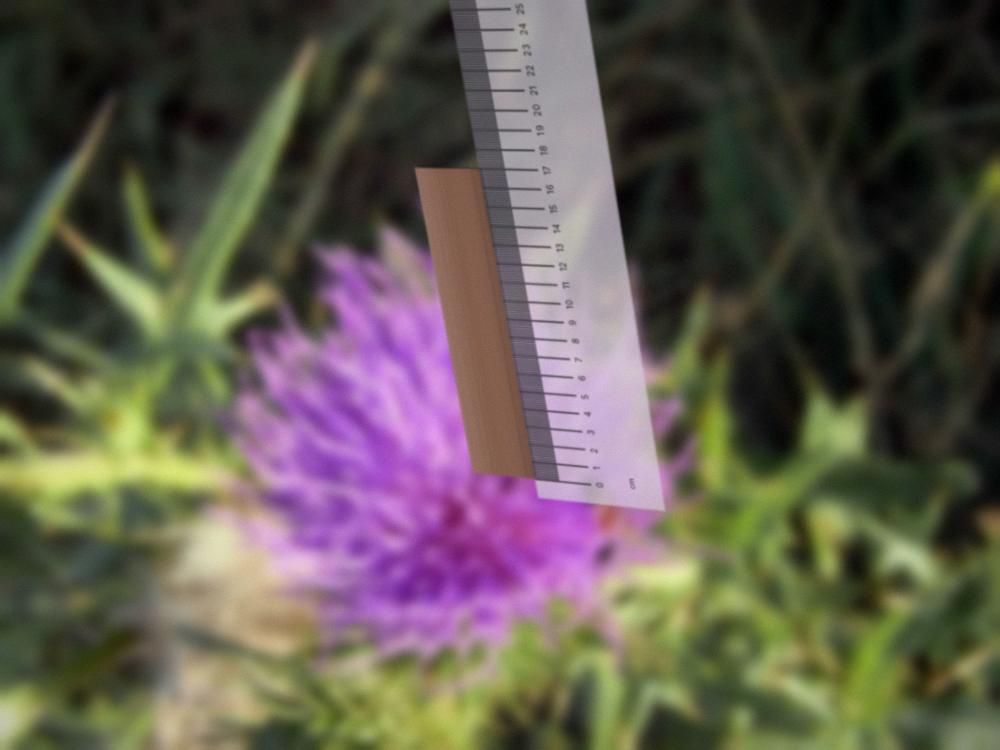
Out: 17; cm
